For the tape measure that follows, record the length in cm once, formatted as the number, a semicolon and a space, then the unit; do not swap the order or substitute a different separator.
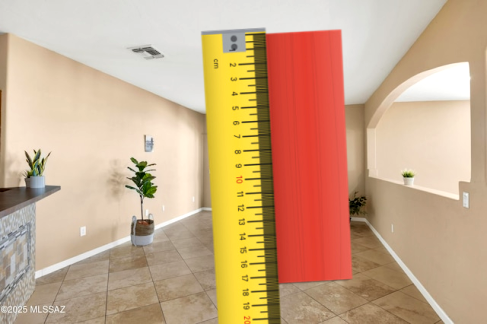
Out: 17.5; cm
